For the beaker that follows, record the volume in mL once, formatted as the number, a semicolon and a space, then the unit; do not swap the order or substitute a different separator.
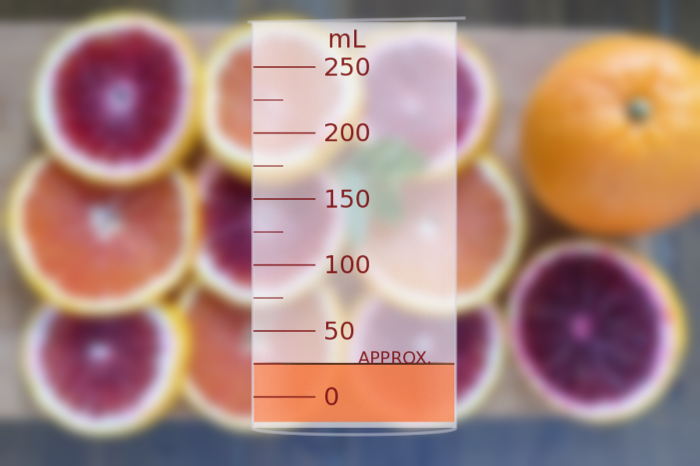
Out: 25; mL
